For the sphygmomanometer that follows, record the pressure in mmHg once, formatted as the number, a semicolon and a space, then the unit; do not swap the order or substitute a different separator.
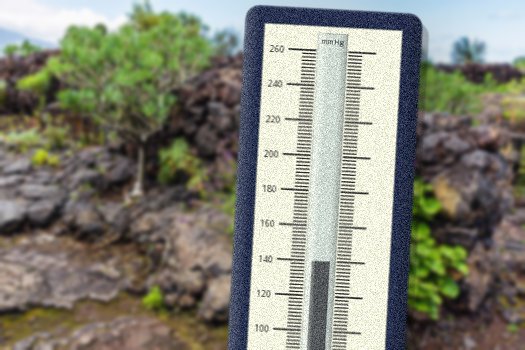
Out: 140; mmHg
